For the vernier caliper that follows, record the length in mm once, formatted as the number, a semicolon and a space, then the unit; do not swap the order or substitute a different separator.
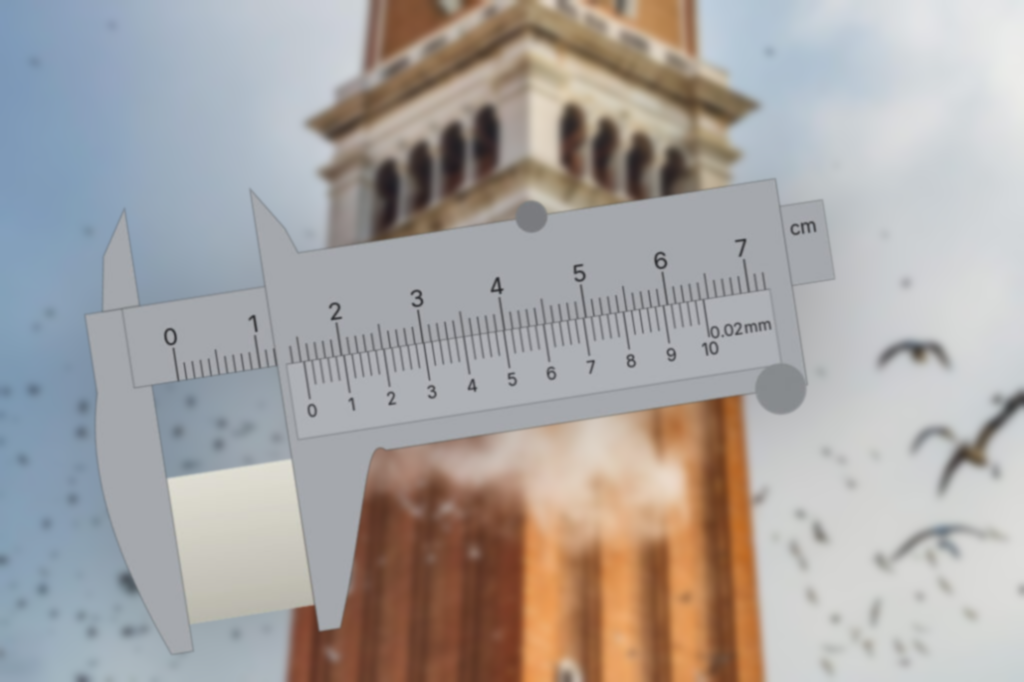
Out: 15.4; mm
